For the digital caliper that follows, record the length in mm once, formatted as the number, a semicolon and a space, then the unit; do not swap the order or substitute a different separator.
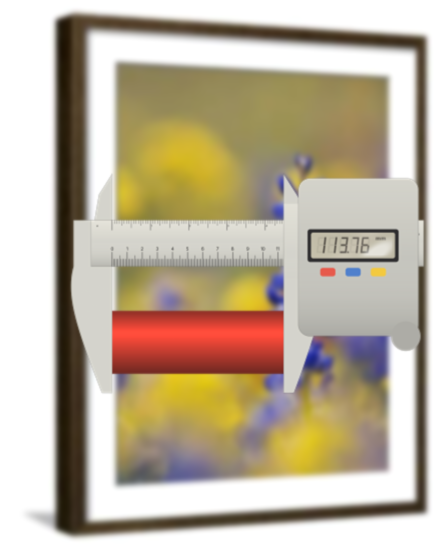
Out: 113.76; mm
